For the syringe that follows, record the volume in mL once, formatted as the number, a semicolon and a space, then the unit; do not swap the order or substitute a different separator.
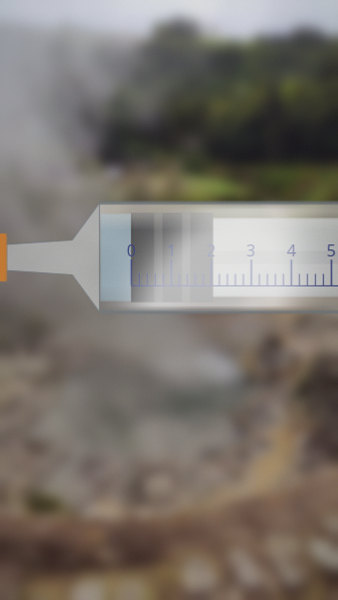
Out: 0; mL
